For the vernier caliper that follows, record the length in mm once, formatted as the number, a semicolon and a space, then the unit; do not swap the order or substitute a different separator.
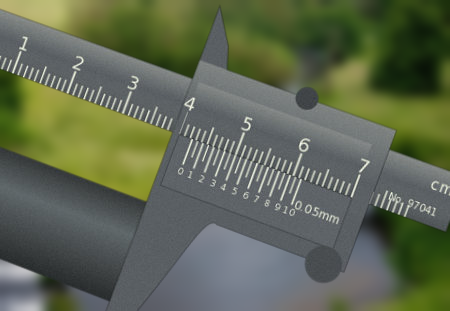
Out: 42.4; mm
